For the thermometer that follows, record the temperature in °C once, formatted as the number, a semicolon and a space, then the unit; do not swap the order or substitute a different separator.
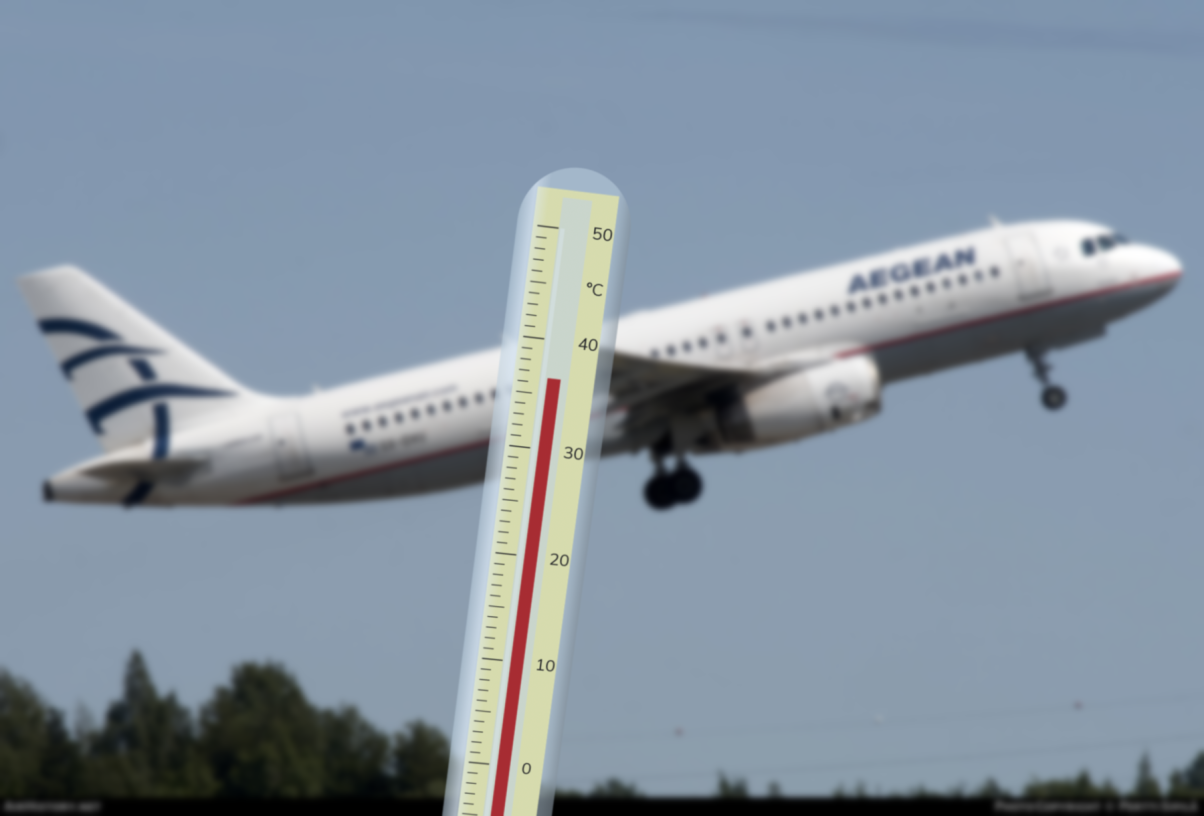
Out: 36.5; °C
